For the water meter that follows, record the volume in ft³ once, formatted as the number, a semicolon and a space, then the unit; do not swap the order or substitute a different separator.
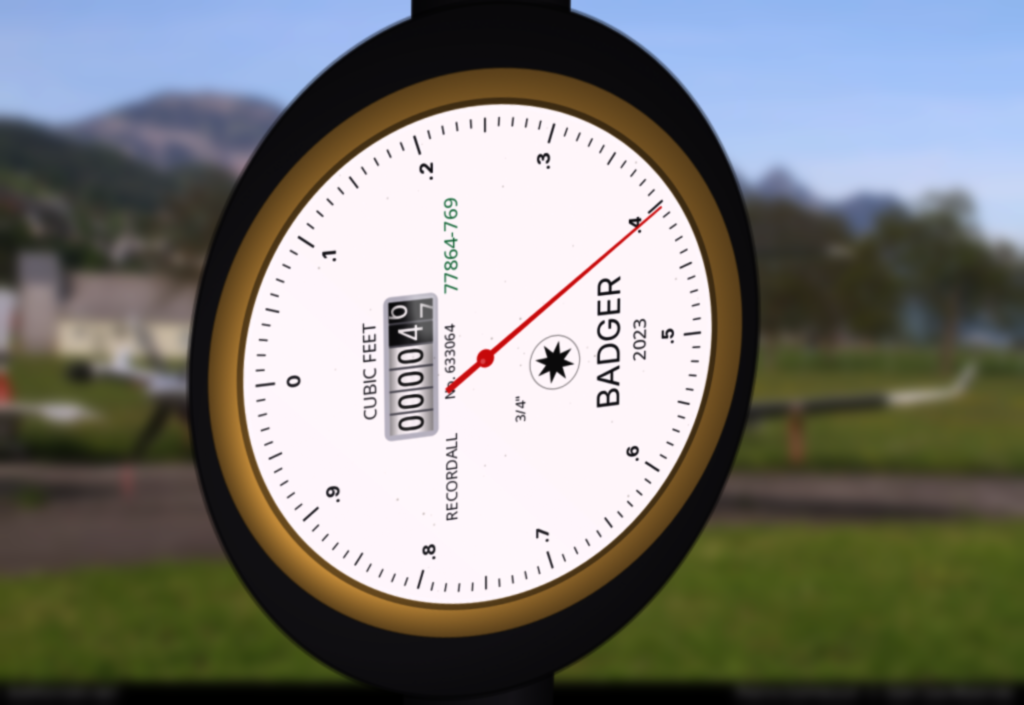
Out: 46.40; ft³
